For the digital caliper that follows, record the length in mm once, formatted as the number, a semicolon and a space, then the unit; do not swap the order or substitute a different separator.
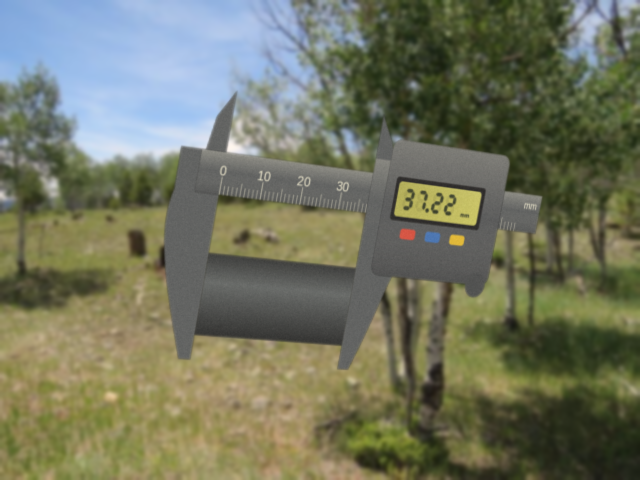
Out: 37.22; mm
